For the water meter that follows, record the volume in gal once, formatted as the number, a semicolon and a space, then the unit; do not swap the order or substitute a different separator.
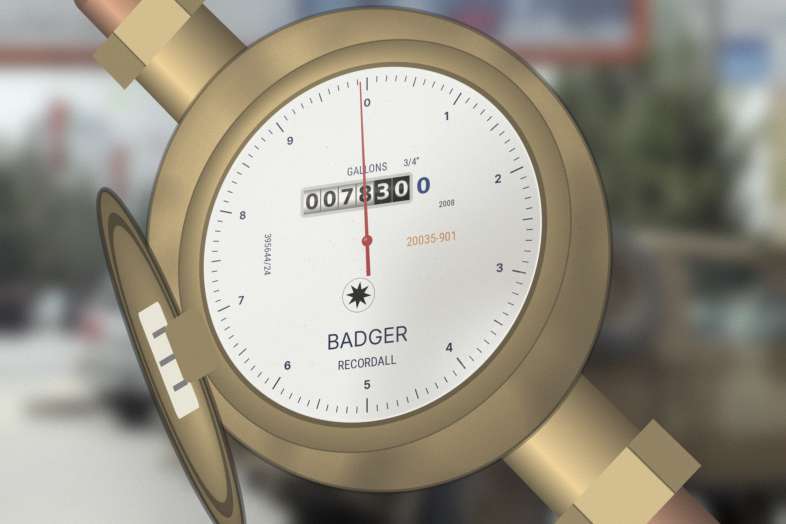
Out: 78299.9; gal
